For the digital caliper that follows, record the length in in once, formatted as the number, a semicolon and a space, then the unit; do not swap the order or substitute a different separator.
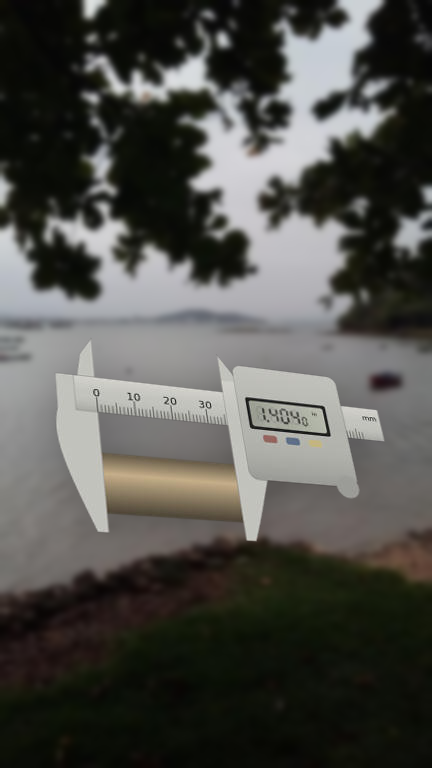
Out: 1.4040; in
